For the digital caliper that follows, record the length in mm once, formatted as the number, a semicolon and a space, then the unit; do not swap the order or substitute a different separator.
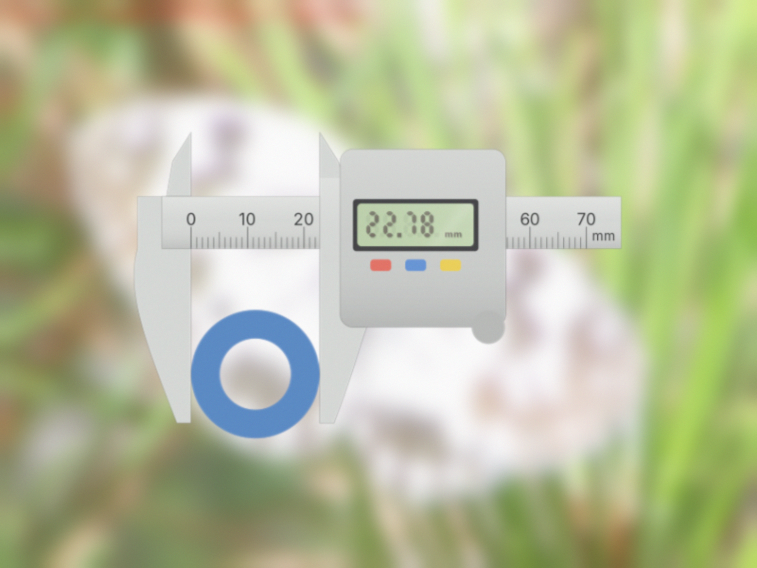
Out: 22.78; mm
